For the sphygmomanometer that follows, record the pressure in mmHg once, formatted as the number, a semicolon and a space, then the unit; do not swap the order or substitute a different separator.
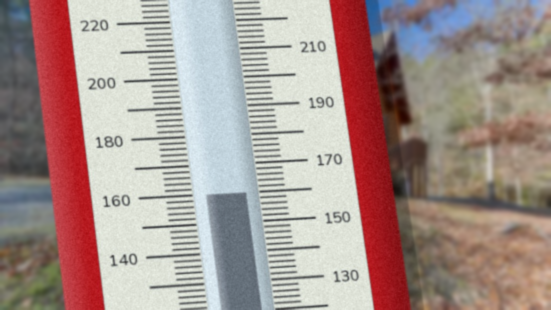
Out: 160; mmHg
